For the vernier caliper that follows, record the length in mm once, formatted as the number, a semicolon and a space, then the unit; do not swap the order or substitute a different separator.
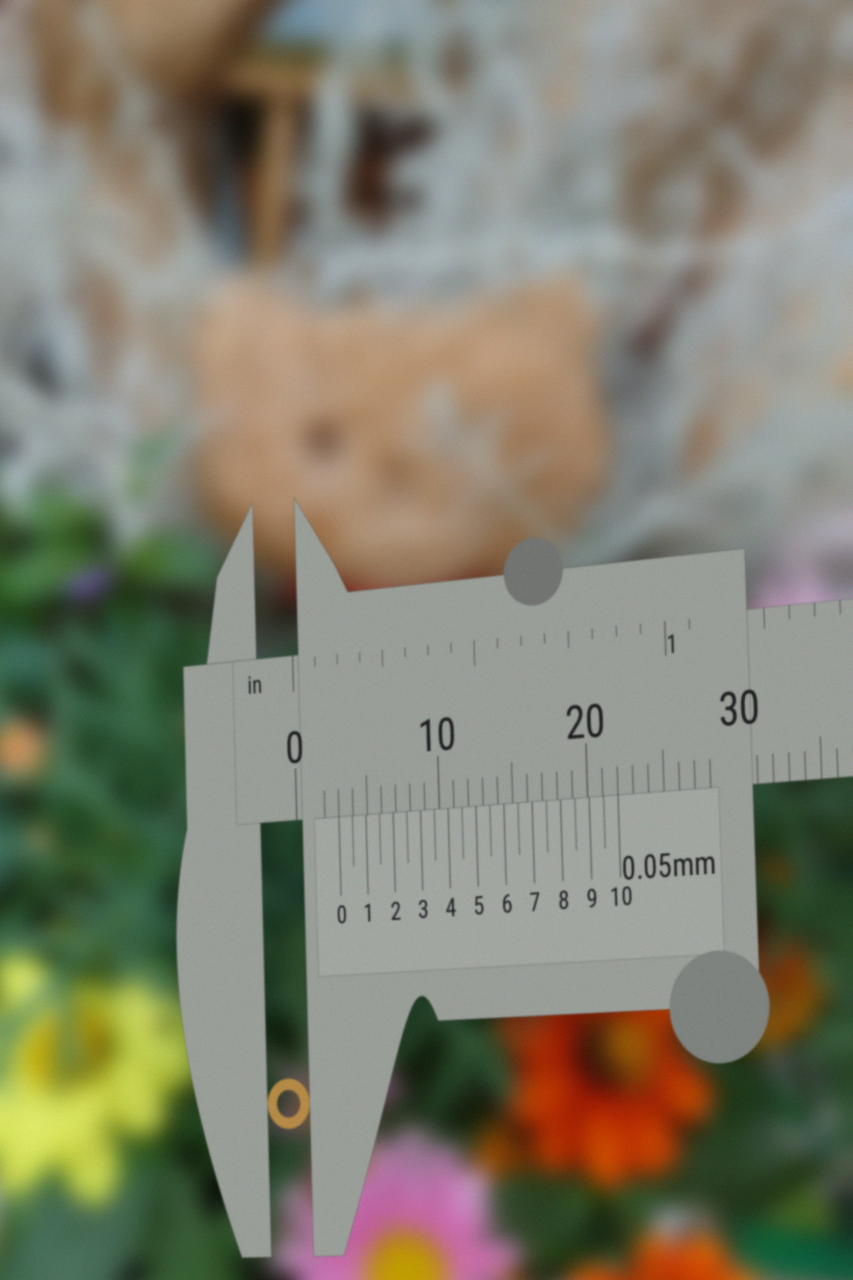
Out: 3.0; mm
